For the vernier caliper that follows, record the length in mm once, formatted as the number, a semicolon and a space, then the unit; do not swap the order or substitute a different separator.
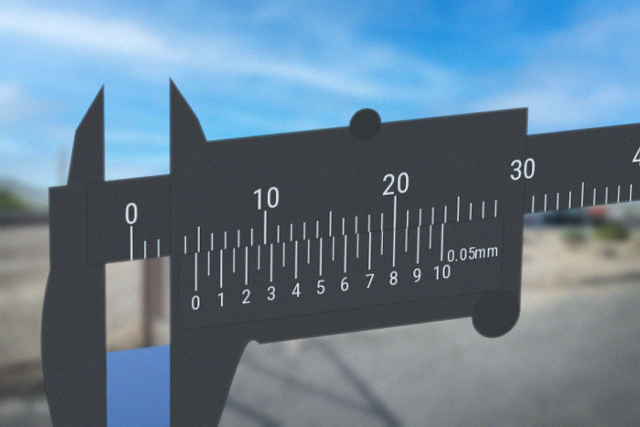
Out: 4.8; mm
